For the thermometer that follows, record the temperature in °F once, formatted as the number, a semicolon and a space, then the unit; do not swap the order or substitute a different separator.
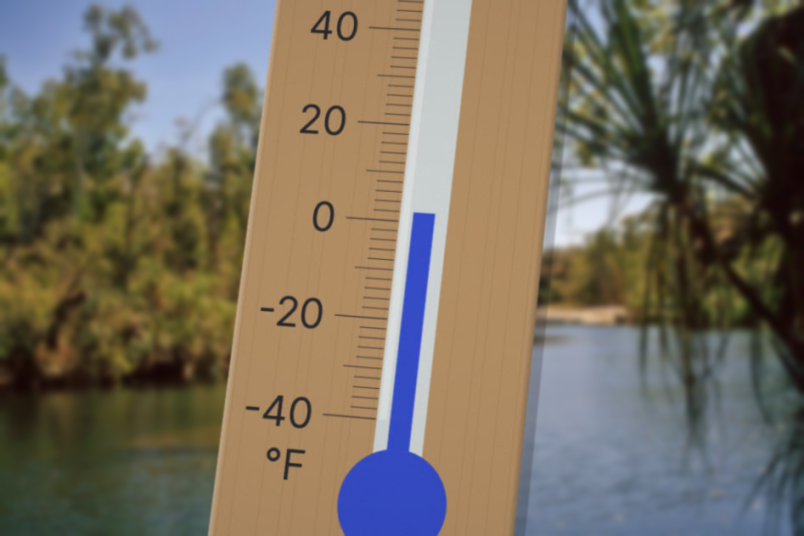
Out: 2; °F
